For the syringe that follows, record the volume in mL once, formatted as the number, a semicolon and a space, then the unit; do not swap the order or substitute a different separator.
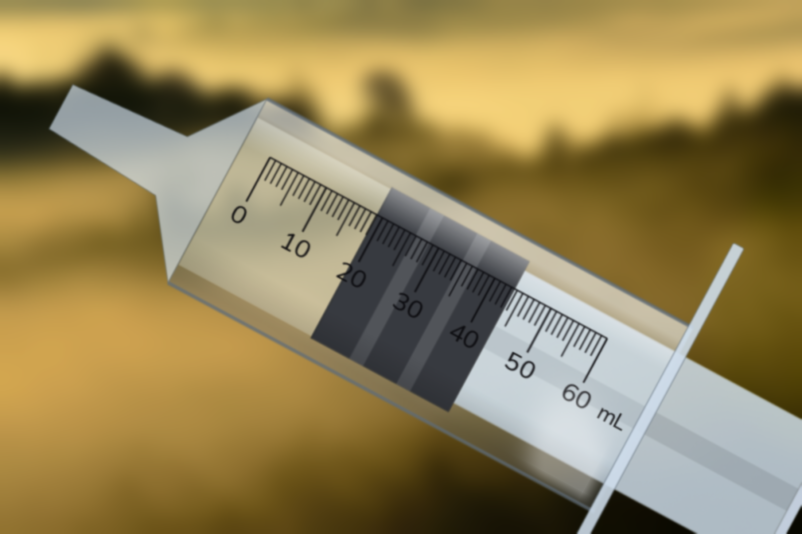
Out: 19; mL
